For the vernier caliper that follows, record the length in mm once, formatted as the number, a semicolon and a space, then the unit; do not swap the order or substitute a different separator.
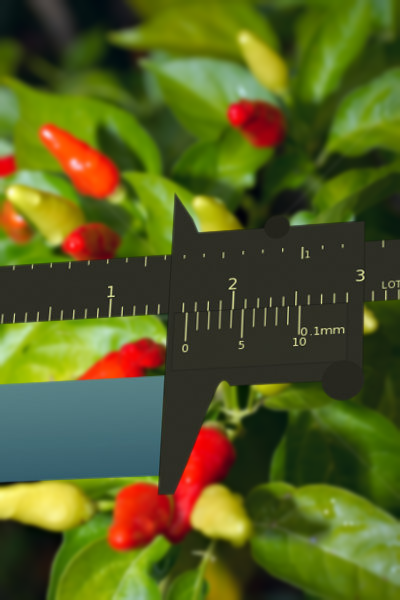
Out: 16.3; mm
